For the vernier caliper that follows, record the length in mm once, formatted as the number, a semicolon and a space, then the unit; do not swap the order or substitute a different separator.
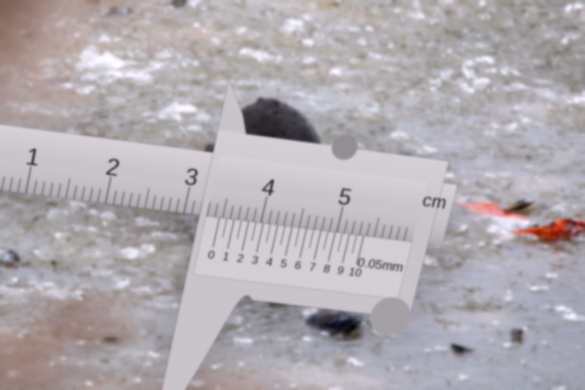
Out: 34.6; mm
